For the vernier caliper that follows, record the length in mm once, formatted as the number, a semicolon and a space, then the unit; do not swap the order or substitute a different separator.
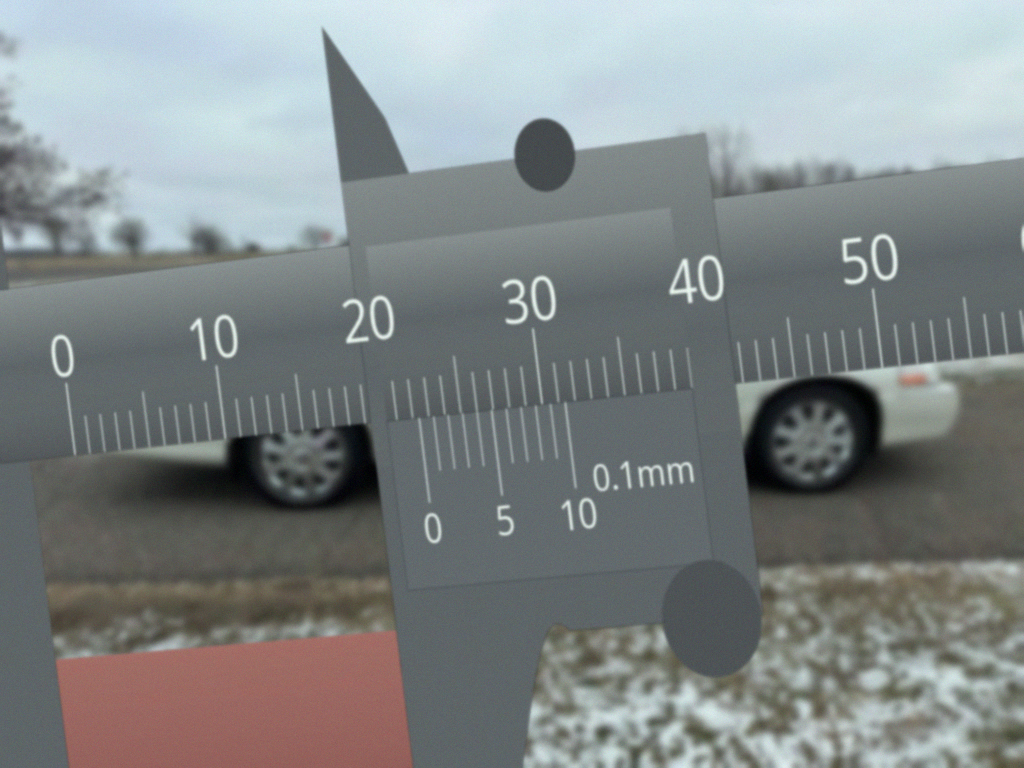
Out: 22.4; mm
